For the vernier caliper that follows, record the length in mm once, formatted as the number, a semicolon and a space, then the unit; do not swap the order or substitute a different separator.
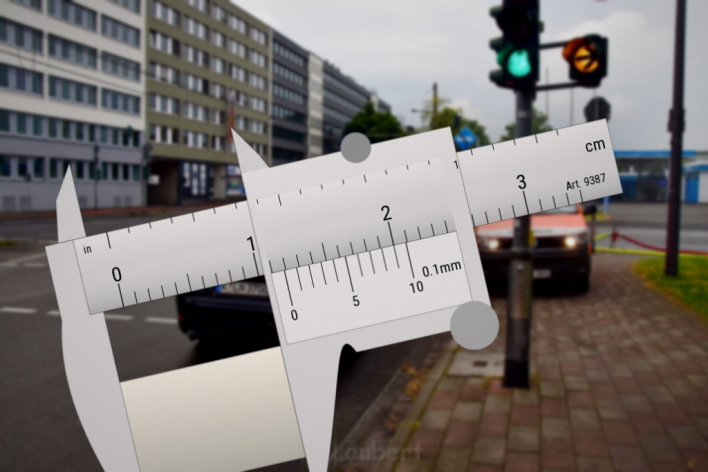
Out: 11.9; mm
